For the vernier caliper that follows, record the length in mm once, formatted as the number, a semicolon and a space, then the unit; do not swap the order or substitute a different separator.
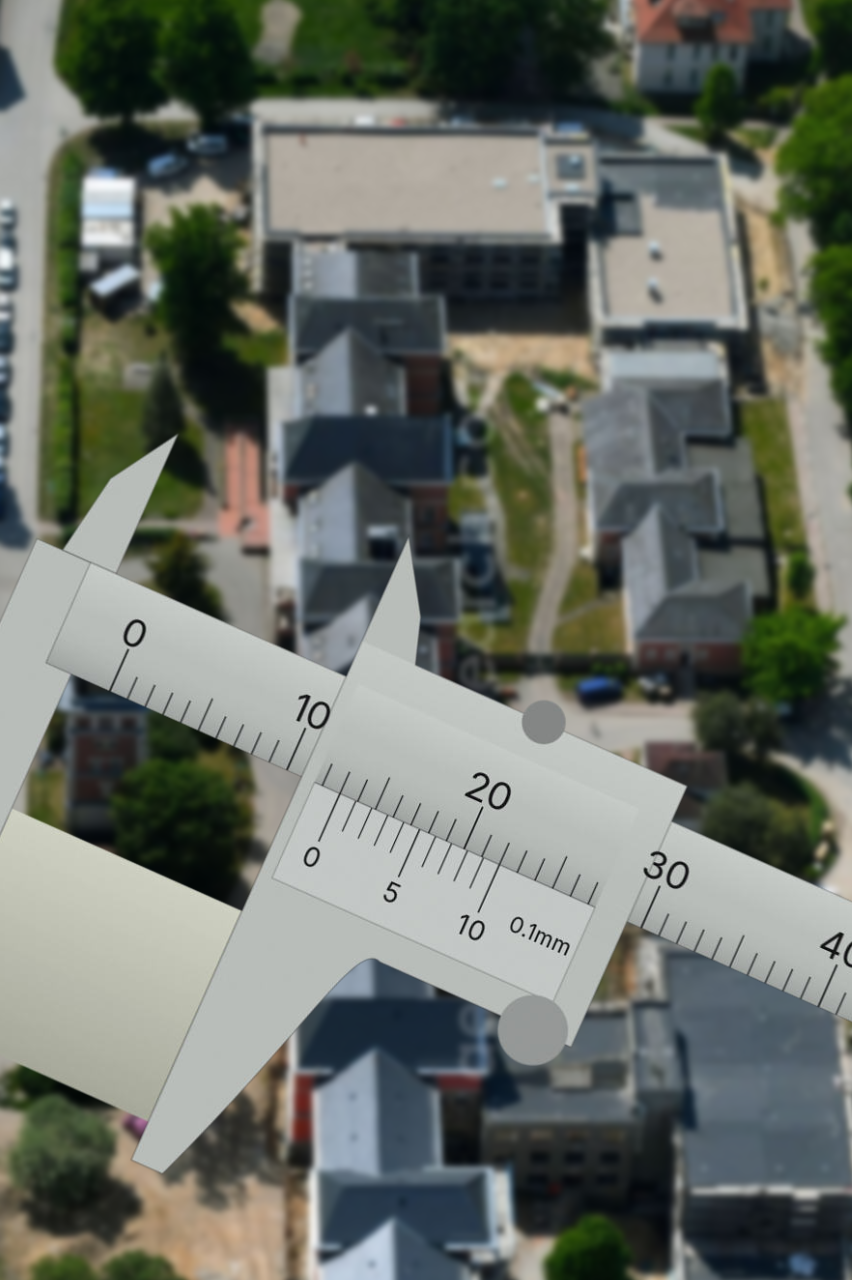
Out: 13.0; mm
